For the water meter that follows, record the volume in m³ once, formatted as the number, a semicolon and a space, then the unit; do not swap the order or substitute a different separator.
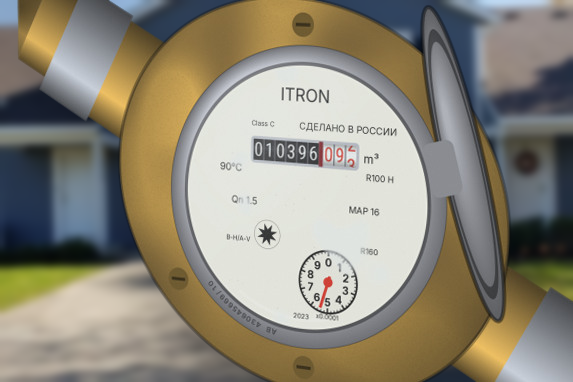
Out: 10396.0925; m³
